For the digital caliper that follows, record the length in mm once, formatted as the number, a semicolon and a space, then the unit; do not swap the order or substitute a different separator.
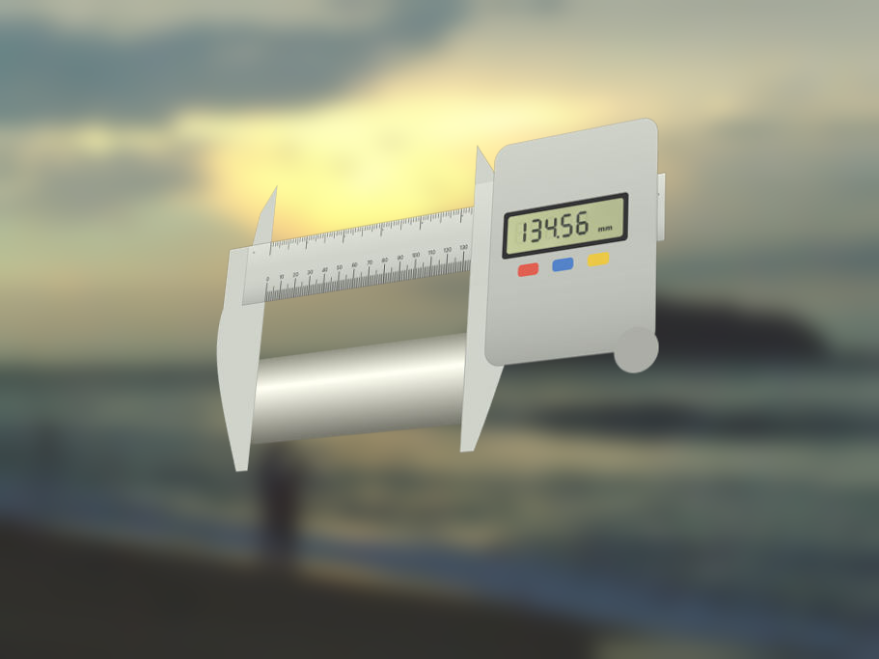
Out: 134.56; mm
